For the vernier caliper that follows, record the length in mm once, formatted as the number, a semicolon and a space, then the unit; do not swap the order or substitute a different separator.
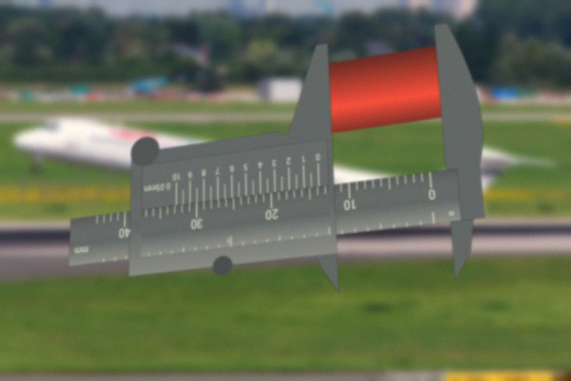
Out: 13.8; mm
